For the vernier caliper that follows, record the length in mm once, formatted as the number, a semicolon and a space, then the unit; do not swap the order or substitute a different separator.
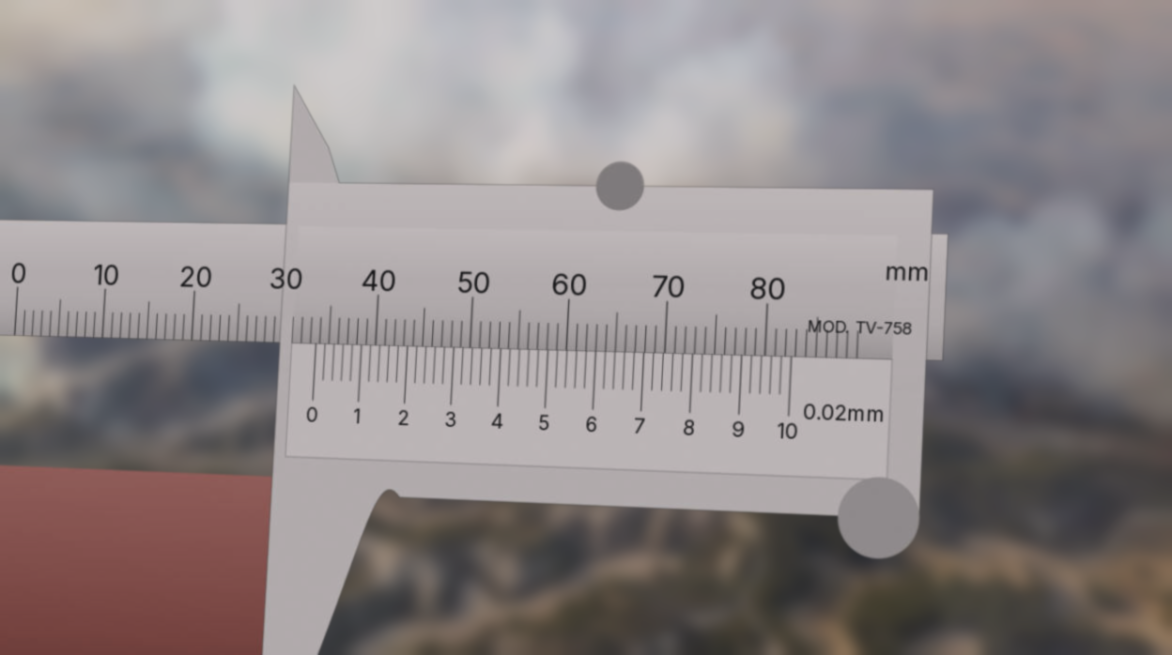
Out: 33.6; mm
